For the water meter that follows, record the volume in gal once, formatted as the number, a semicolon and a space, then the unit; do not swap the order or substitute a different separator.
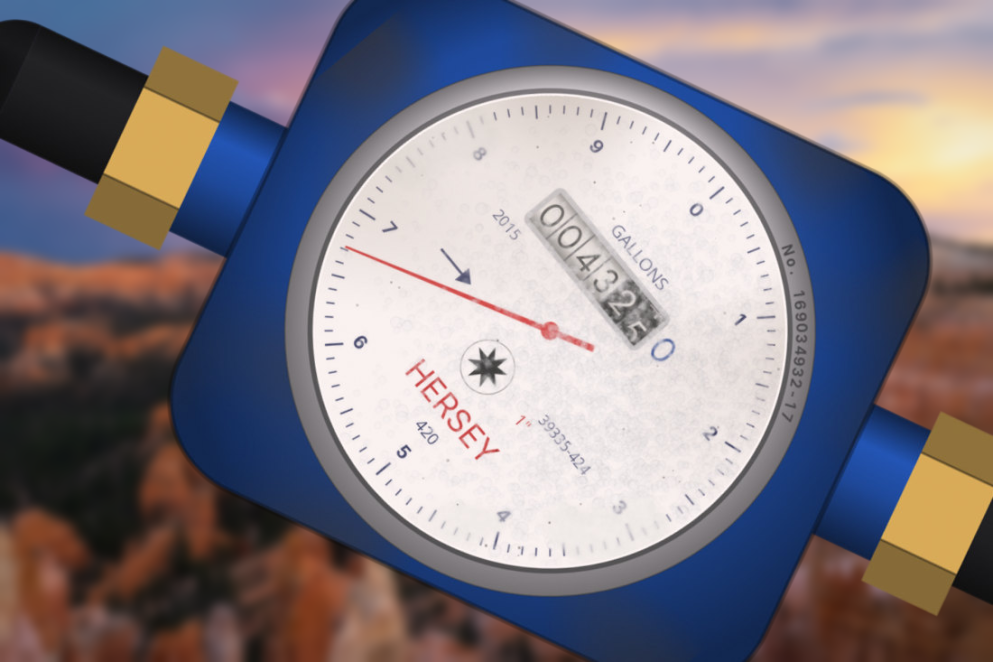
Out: 43246.7; gal
